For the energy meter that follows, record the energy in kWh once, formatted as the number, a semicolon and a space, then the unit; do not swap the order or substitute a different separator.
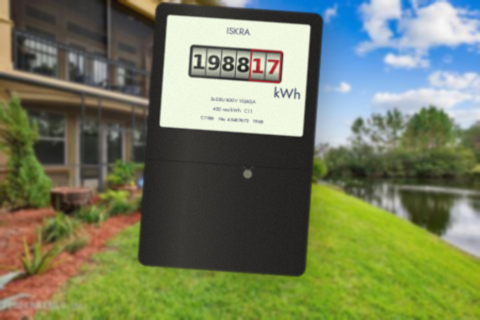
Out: 1988.17; kWh
